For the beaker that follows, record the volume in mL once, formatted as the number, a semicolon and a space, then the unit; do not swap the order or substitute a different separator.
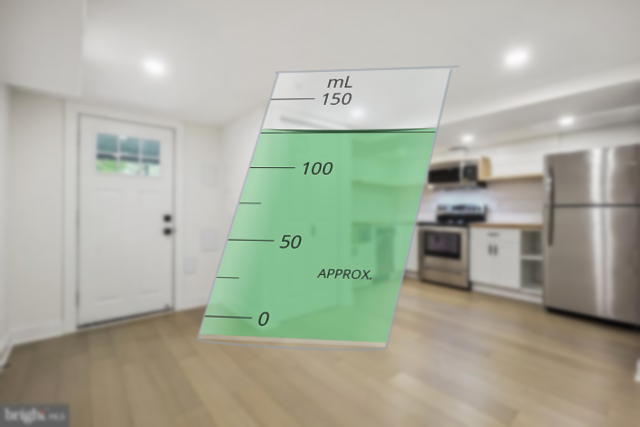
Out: 125; mL
